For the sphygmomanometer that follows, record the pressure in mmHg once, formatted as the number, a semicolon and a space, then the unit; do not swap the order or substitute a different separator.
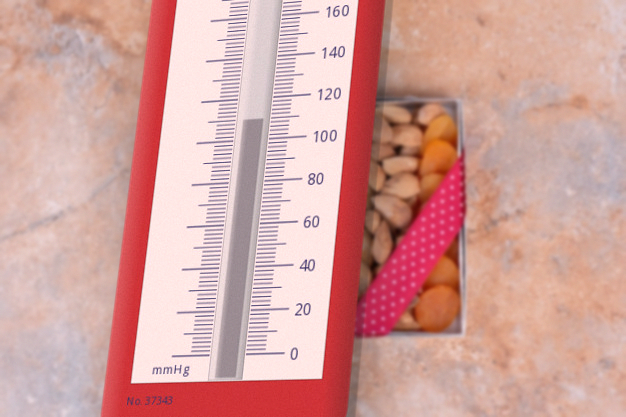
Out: 110; mmHg
